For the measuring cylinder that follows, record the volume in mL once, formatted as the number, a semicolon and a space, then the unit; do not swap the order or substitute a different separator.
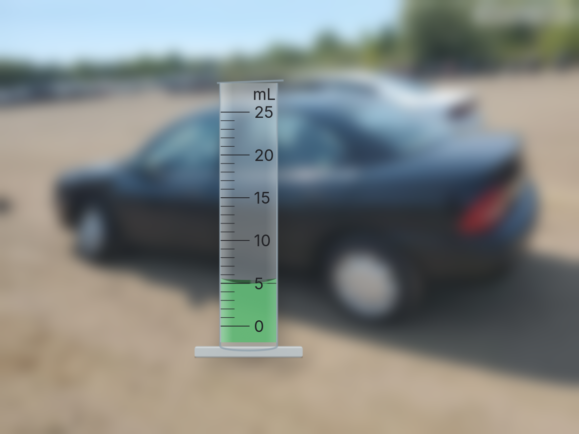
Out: 5; mL
